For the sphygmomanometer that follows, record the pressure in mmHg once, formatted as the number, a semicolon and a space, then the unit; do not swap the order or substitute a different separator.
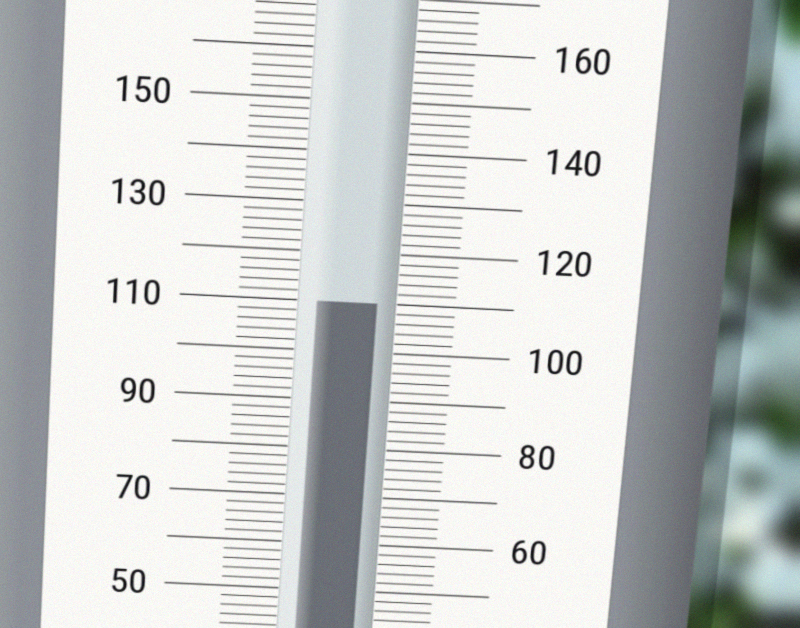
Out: 110; mmHg
